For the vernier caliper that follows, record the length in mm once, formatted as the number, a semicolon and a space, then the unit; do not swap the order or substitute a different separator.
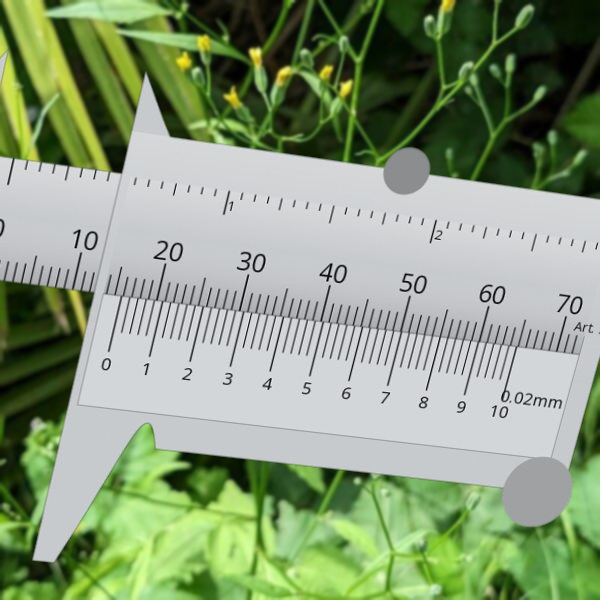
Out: 15.8; mm
